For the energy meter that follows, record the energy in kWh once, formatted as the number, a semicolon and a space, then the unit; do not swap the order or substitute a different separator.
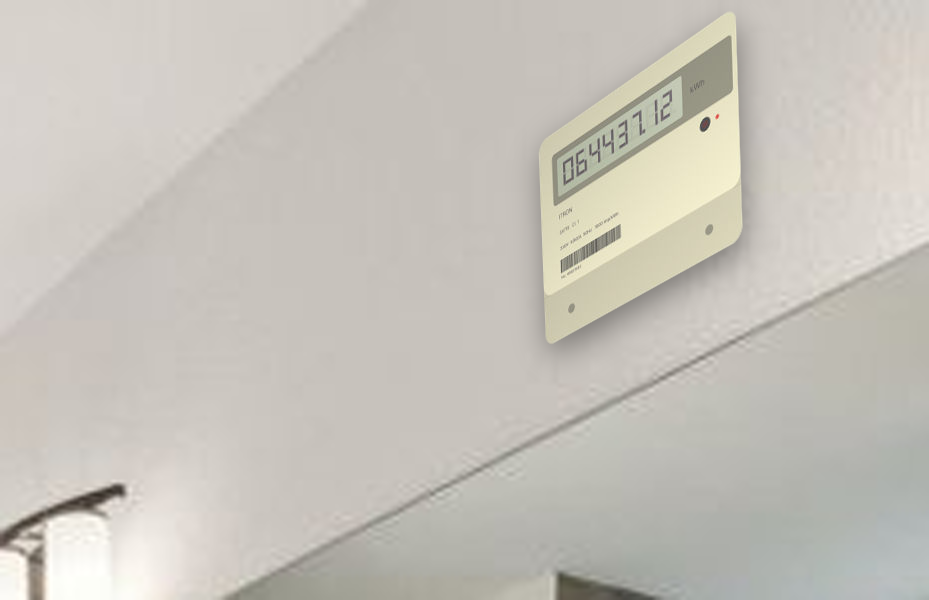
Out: 64437.12; kWh
